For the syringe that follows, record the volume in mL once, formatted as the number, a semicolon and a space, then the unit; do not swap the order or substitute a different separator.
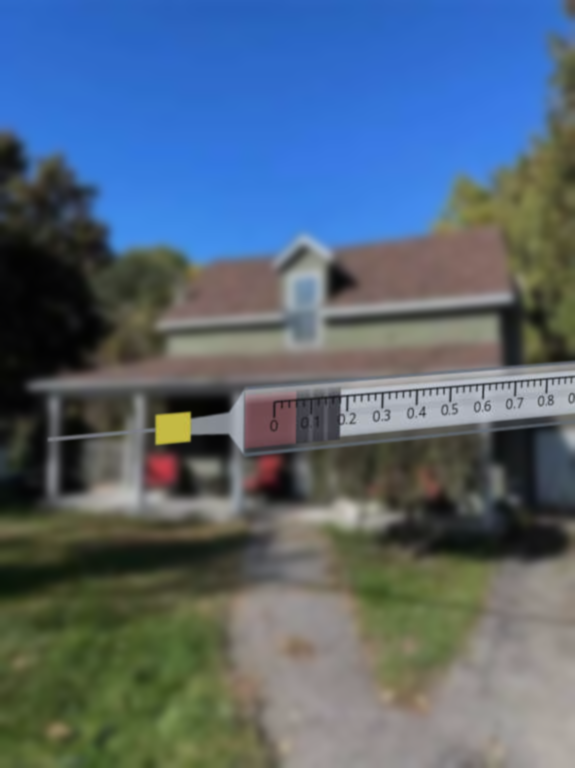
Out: 0.06; mL
